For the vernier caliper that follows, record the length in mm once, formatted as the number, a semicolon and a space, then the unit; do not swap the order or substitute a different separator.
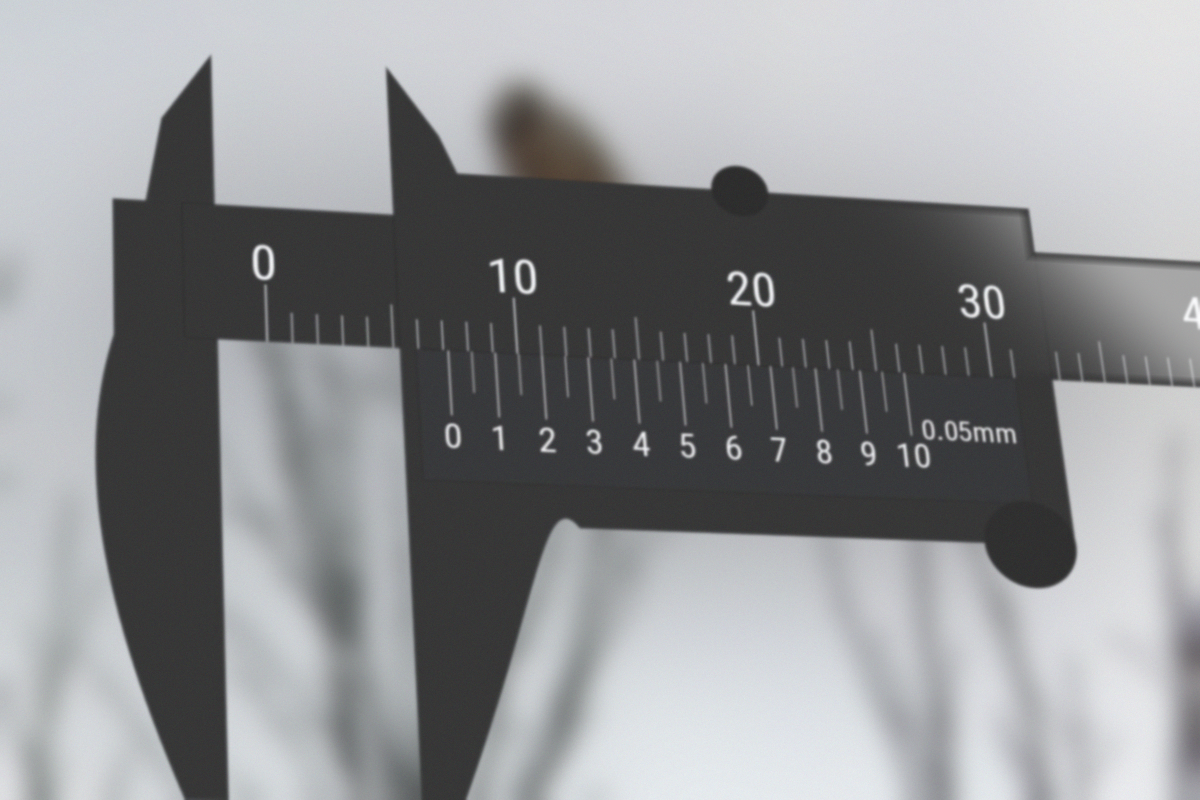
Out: 7.2; mm
